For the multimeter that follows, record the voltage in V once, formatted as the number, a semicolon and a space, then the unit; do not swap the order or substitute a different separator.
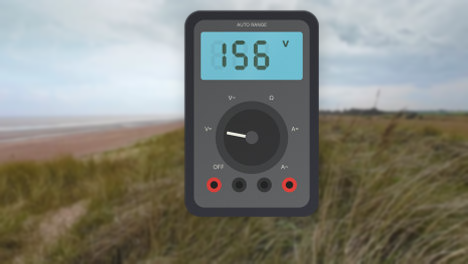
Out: 156; V
